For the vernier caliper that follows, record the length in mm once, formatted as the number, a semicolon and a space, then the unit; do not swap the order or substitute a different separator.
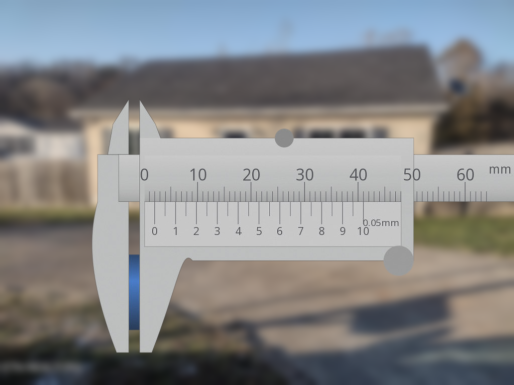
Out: 2.0; mm
